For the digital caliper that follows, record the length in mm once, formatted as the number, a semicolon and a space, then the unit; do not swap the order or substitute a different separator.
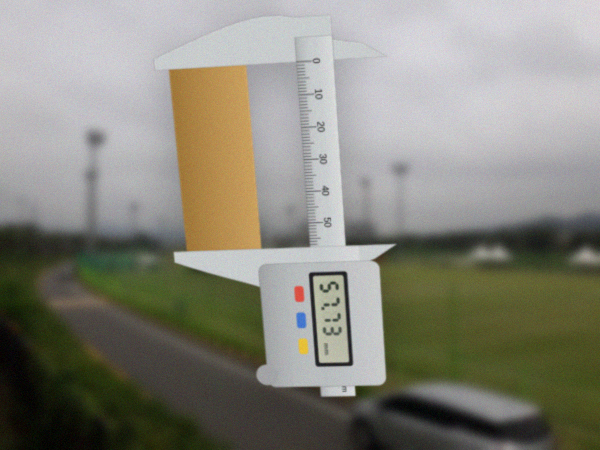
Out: 57.73; mm
